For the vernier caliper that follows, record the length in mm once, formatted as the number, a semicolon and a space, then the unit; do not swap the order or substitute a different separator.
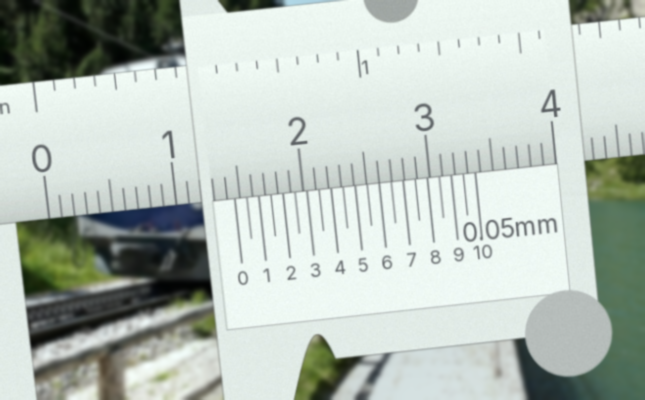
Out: 14.6; mm
